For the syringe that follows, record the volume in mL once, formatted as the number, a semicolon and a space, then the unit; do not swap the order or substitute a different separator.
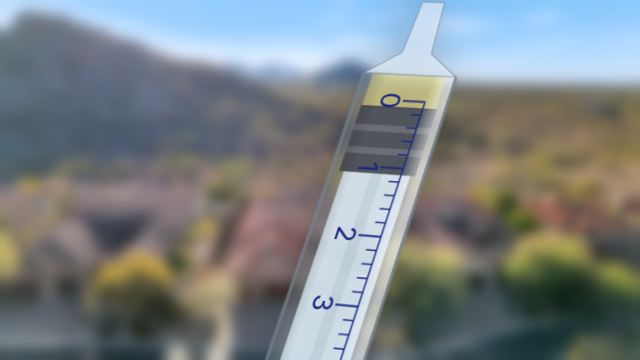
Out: 0.1; mL
